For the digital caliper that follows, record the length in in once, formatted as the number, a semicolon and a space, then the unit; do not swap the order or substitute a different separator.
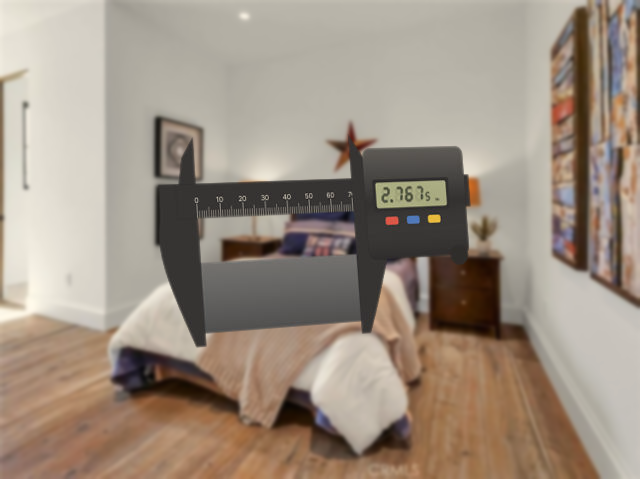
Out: 2.7675; in
